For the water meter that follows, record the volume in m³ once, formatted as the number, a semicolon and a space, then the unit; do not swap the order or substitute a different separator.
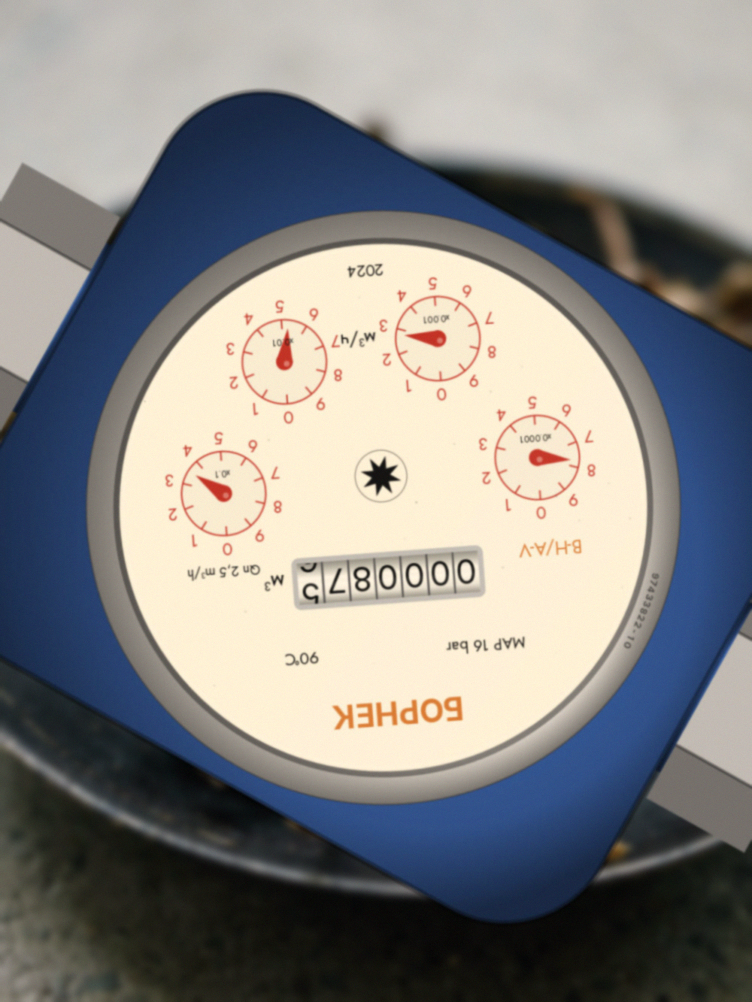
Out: 875.3527; m³
